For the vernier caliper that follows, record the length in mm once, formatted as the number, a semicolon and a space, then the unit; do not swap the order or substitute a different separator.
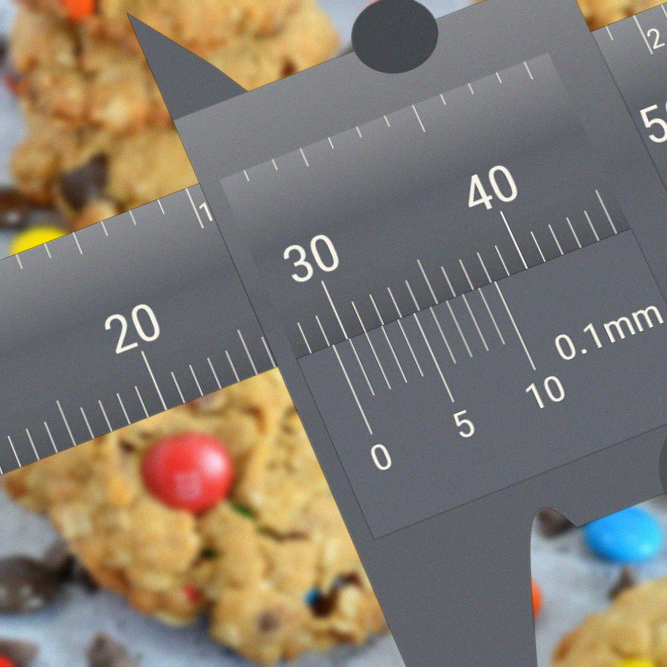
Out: 29.2; mm
